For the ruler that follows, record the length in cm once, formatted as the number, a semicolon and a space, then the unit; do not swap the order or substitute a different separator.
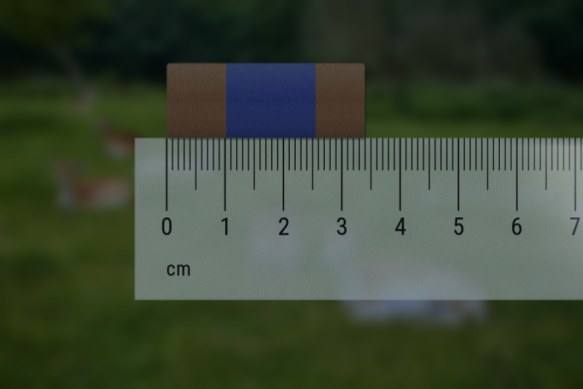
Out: 3.4; cm
